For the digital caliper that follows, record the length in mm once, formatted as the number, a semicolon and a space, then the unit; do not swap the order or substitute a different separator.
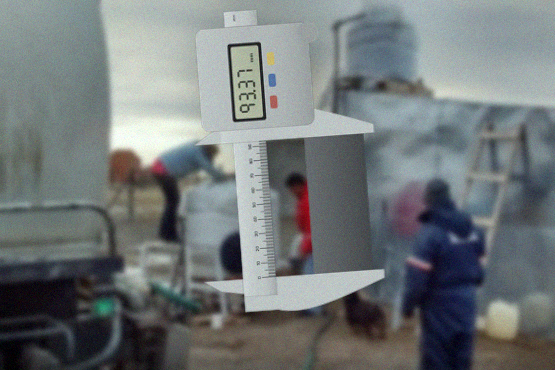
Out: 93.37; mm
